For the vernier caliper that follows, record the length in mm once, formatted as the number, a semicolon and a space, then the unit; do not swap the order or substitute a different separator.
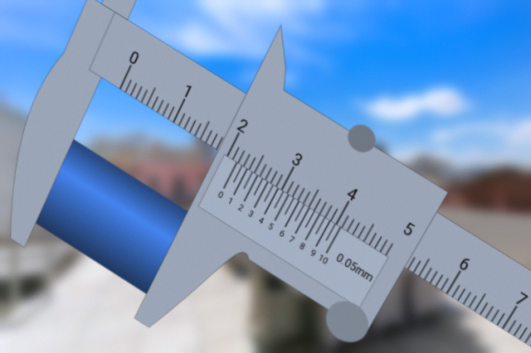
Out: 21.8; mm
